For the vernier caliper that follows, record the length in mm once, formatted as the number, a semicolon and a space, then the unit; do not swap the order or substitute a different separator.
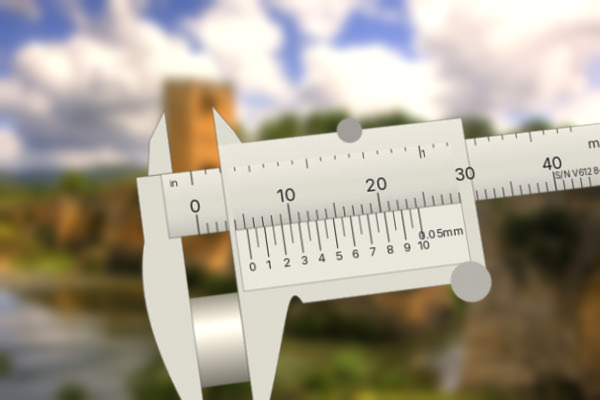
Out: 5.2; mm
